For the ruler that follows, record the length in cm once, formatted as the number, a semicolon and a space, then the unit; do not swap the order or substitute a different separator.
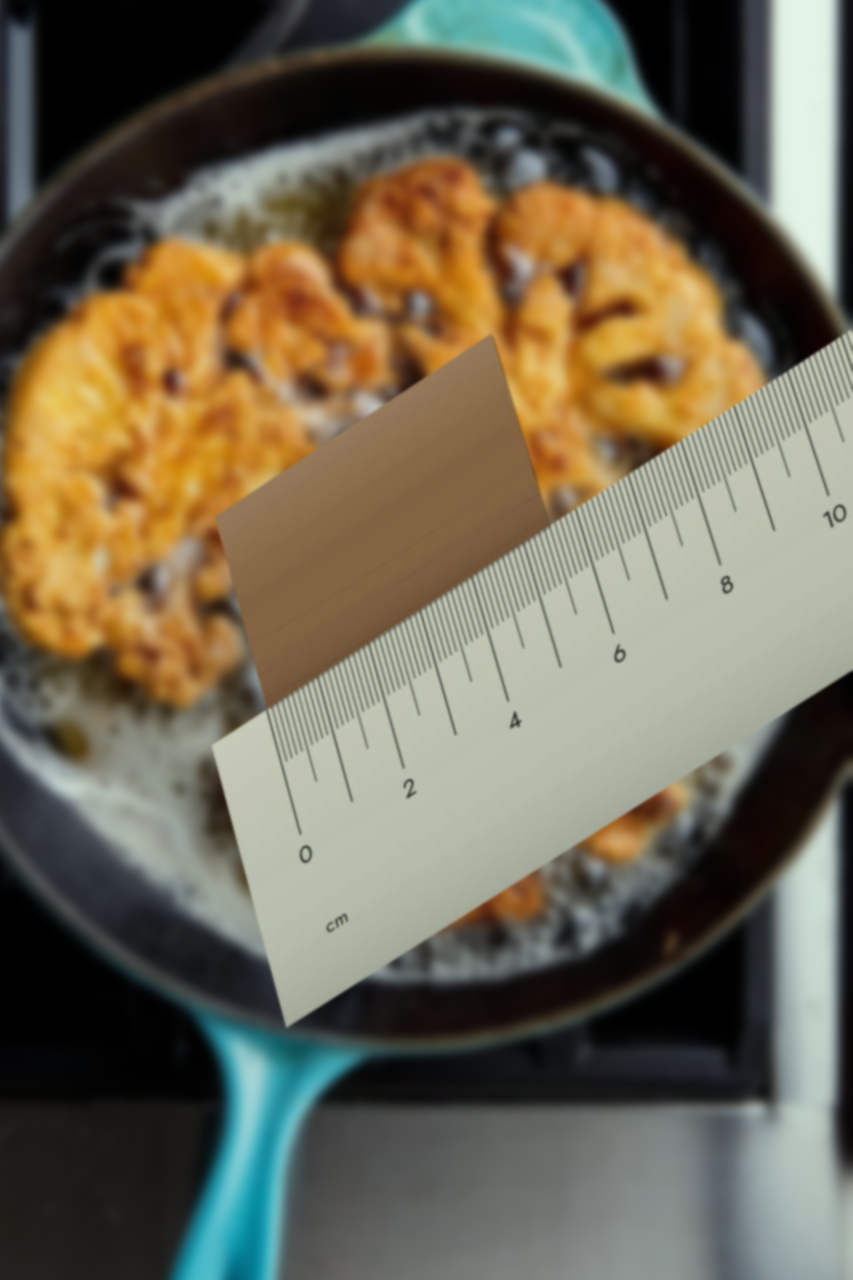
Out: 5.5; cm
